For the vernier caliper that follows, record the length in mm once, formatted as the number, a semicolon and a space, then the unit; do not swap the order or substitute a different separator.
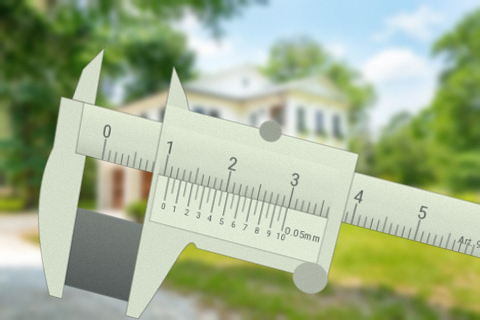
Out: 10.8; mm
